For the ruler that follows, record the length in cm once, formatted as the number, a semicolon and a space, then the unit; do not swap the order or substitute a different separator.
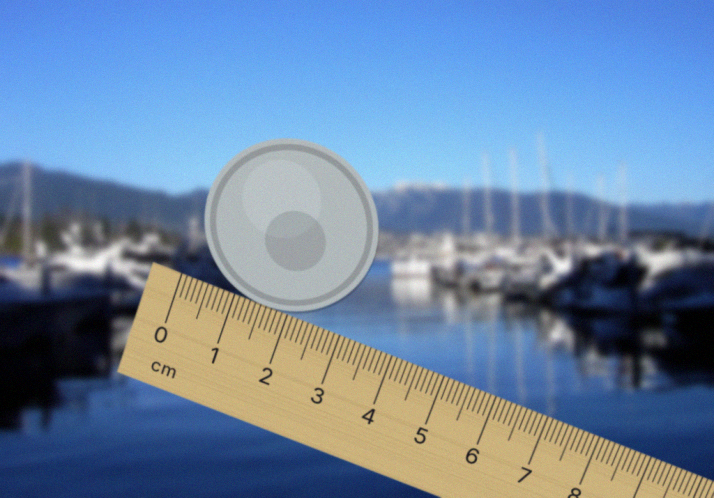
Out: 3.1; cm
